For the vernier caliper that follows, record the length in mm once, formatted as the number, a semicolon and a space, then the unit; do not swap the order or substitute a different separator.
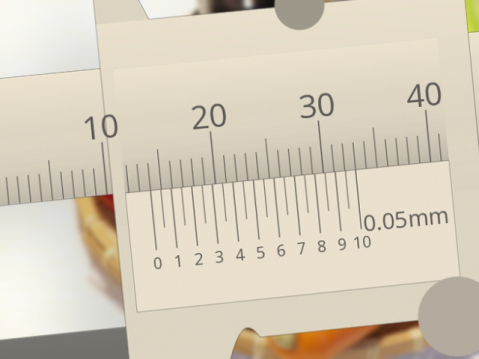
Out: 14.0; mm
